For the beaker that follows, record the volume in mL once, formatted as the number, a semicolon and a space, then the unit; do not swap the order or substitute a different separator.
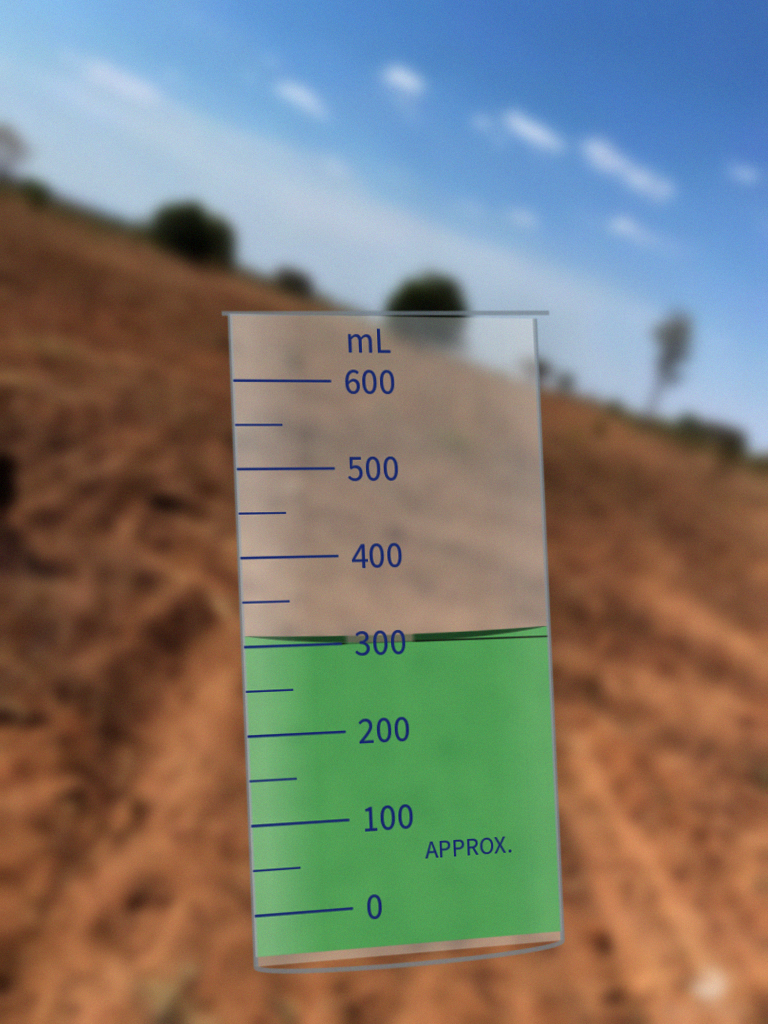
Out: 300; mL
